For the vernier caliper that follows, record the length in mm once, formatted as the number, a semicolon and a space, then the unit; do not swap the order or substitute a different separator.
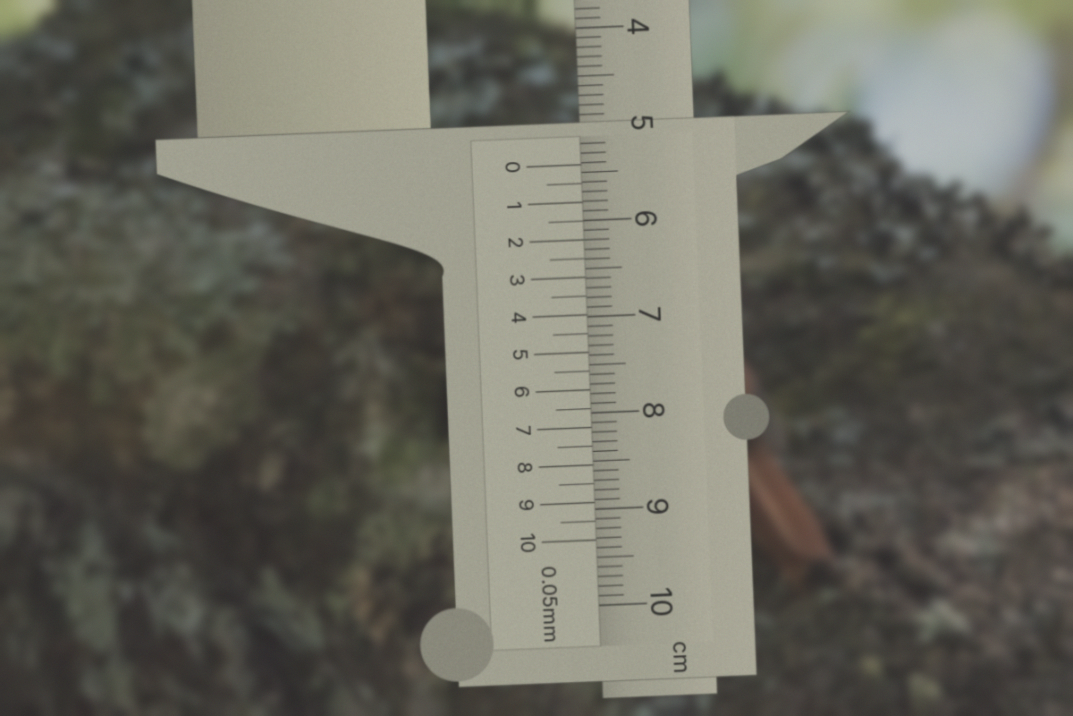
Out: 54.2; mm
